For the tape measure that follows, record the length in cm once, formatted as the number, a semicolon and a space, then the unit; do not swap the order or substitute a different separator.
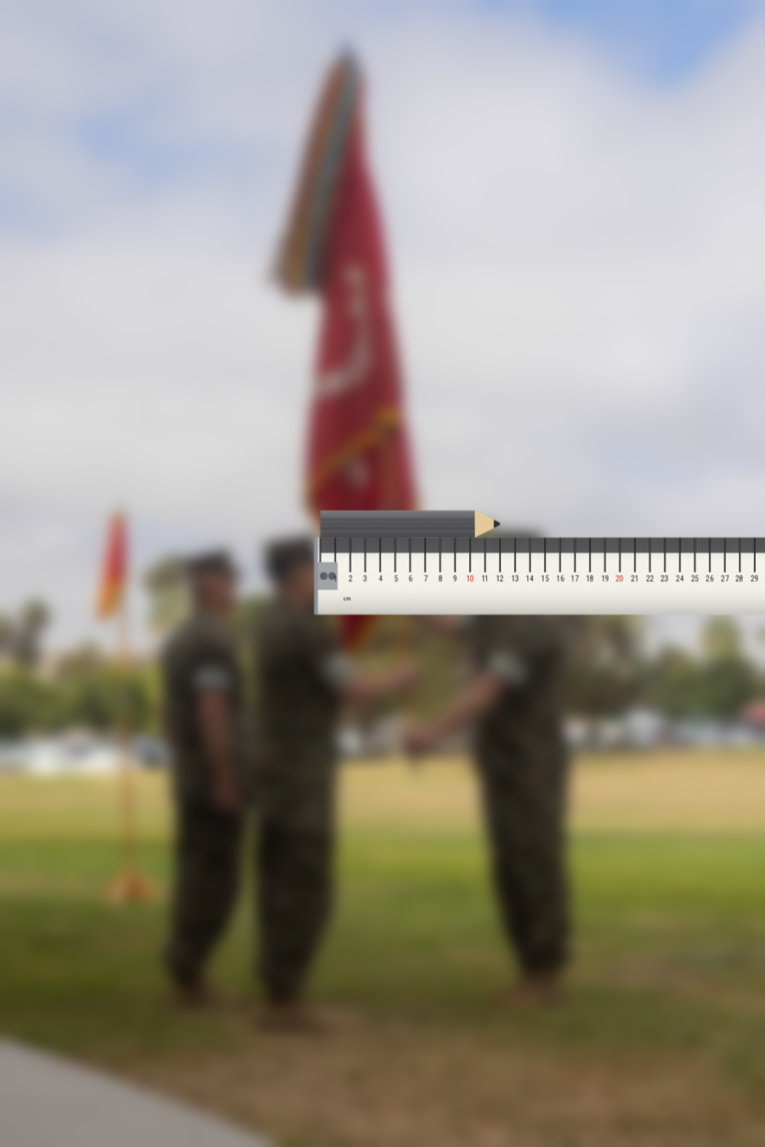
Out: 12; cm
